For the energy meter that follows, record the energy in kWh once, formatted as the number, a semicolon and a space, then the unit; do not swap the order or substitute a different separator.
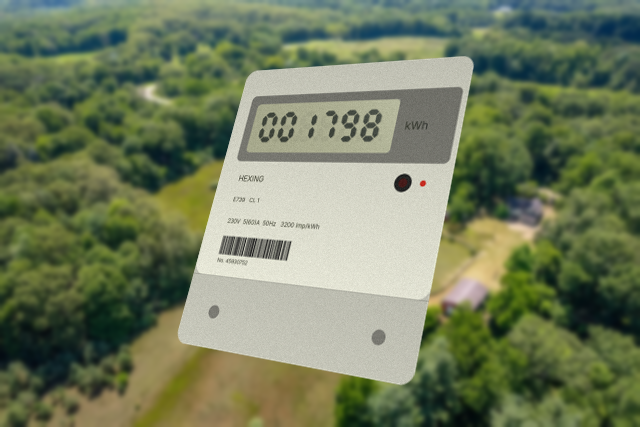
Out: 1798; kWh
